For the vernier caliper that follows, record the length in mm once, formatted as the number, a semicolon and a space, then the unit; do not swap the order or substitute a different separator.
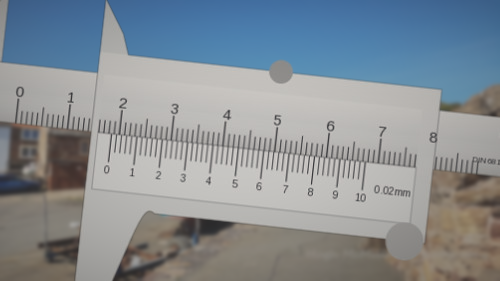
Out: 18.5; mm
